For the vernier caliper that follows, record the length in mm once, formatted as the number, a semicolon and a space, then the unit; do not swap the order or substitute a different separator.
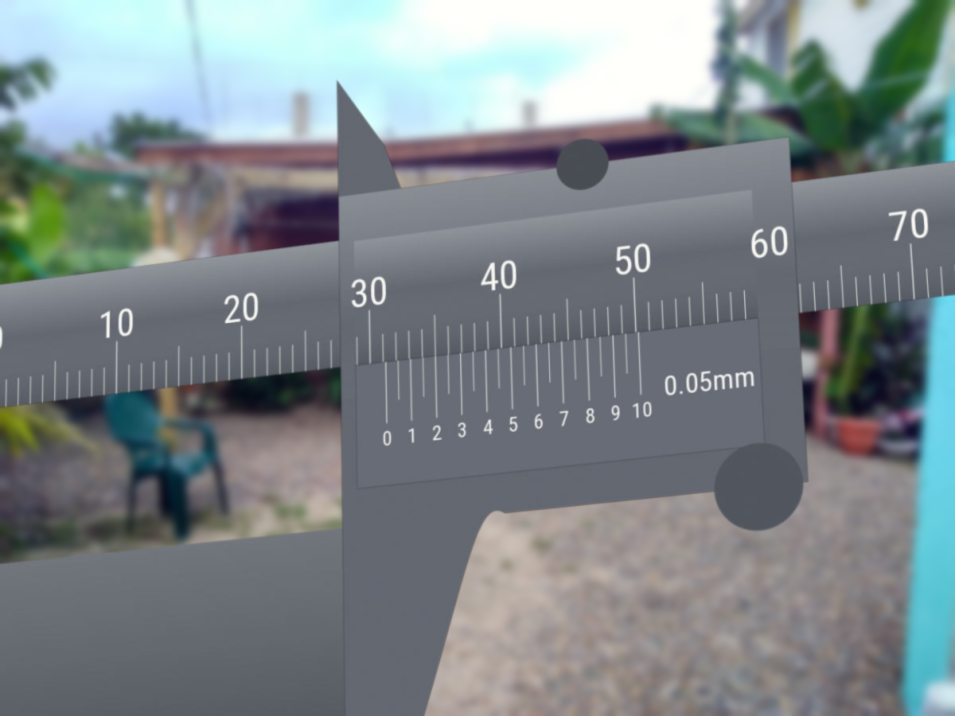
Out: 31.2; mm
